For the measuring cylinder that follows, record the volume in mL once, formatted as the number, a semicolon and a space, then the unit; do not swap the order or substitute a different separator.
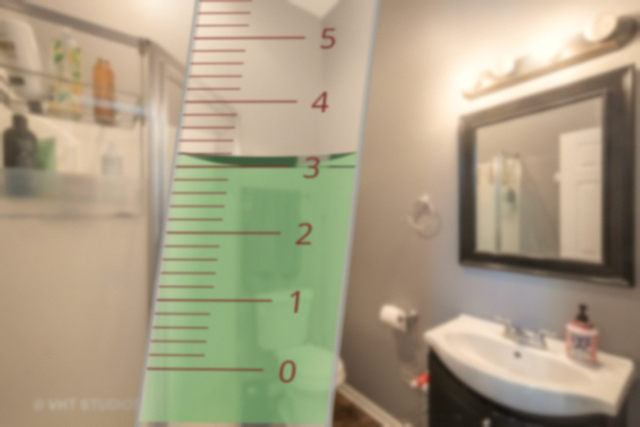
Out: 3; mL
